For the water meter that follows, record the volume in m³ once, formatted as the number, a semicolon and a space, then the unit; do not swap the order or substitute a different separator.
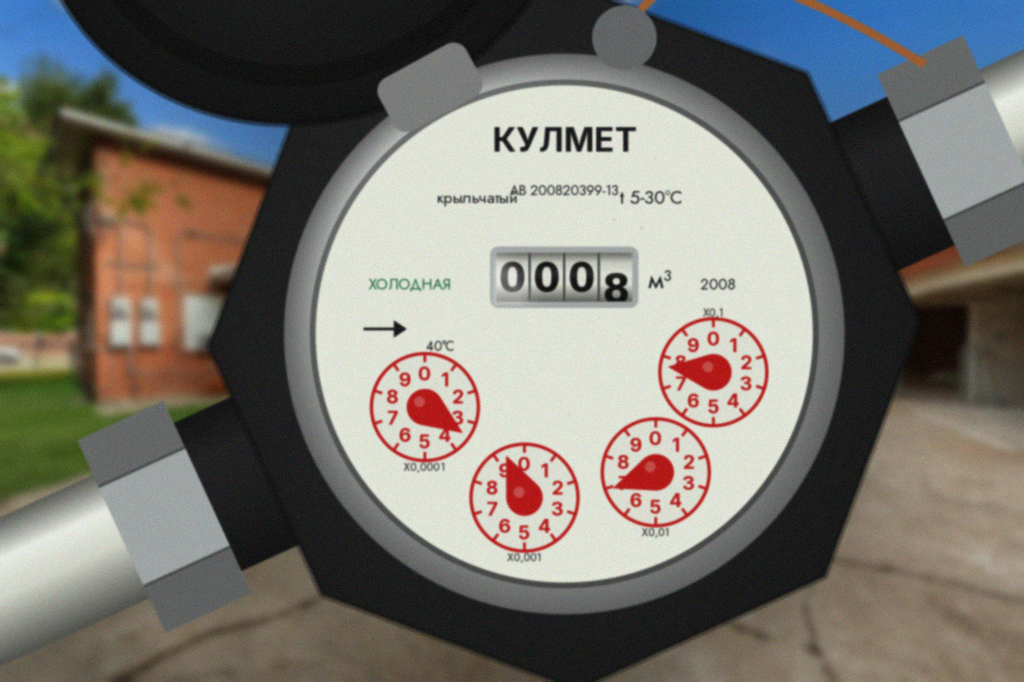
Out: 7.7693; m³
